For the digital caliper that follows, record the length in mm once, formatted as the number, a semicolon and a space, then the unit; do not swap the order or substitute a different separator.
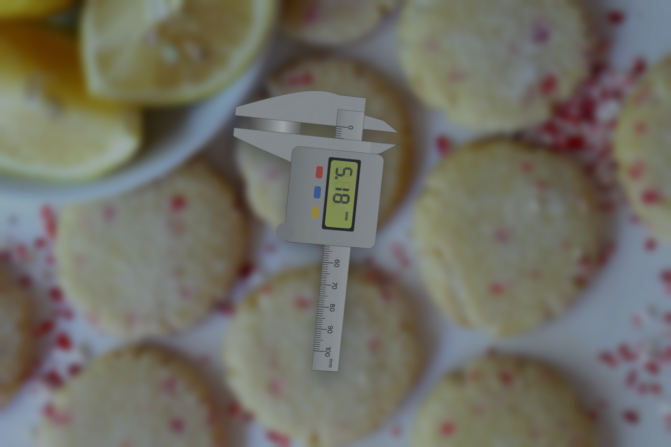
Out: 5.18; mm
